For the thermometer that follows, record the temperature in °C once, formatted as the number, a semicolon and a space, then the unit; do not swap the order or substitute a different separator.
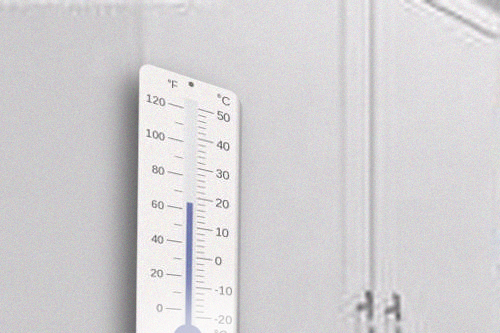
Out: 18; °C
